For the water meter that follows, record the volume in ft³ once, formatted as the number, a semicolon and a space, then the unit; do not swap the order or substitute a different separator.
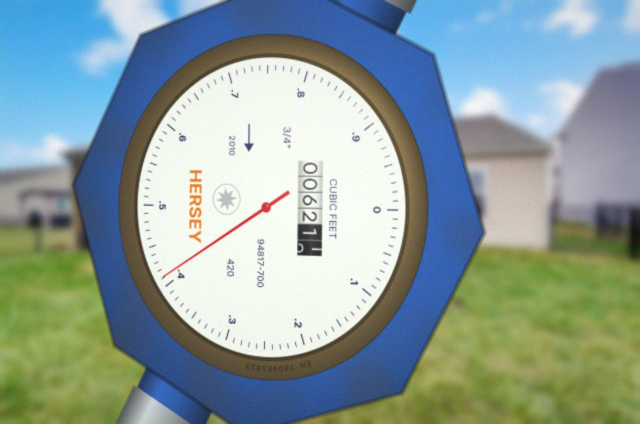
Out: 6211.41; ft³
